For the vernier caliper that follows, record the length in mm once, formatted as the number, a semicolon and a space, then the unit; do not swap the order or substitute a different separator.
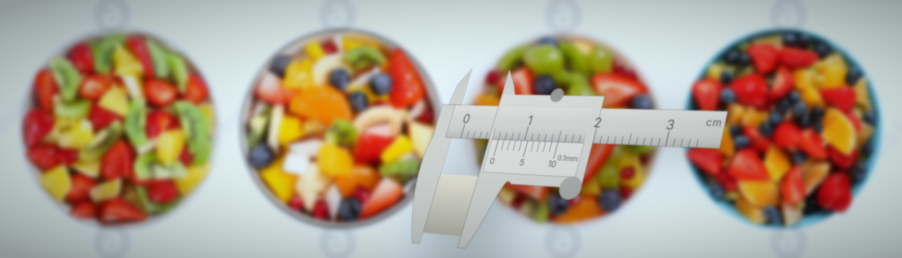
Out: 6.0; mm
